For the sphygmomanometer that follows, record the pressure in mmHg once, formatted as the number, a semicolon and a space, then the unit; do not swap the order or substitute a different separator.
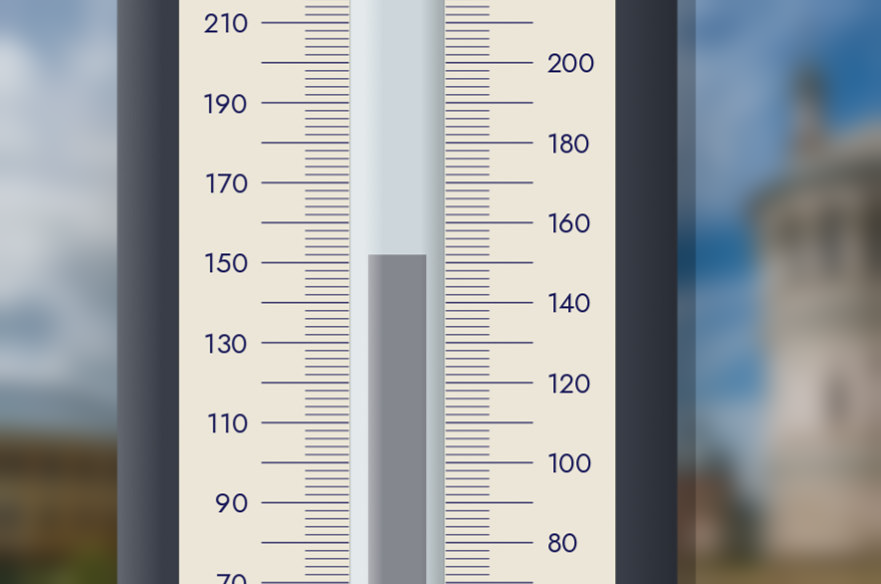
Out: 152; mmHg
